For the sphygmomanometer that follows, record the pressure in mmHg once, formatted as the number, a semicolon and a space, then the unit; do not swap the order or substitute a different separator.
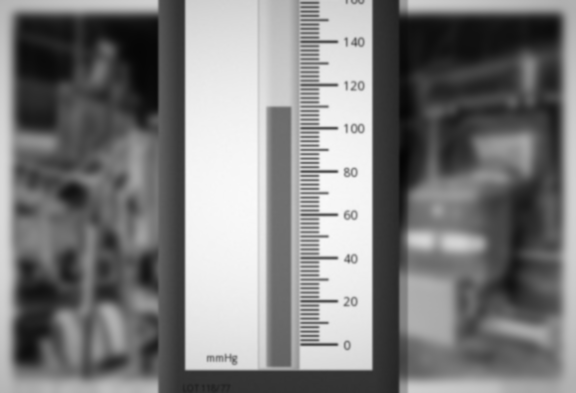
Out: 110; mmHg
